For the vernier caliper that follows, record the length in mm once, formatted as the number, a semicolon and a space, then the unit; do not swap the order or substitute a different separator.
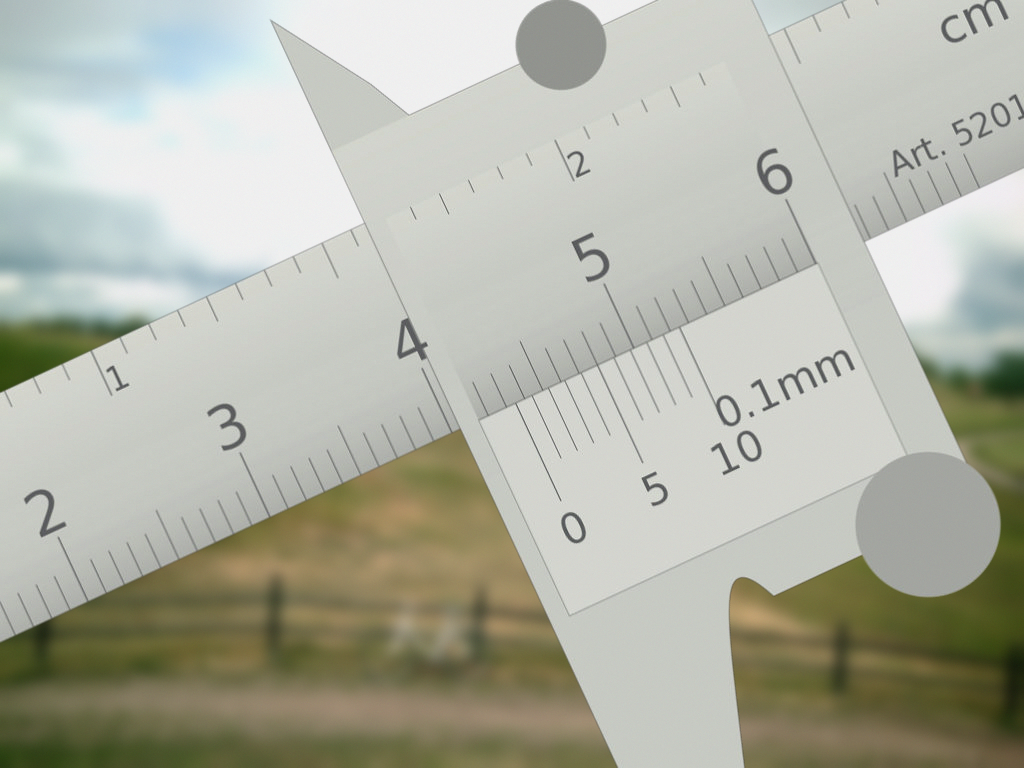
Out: 43.5; mm
